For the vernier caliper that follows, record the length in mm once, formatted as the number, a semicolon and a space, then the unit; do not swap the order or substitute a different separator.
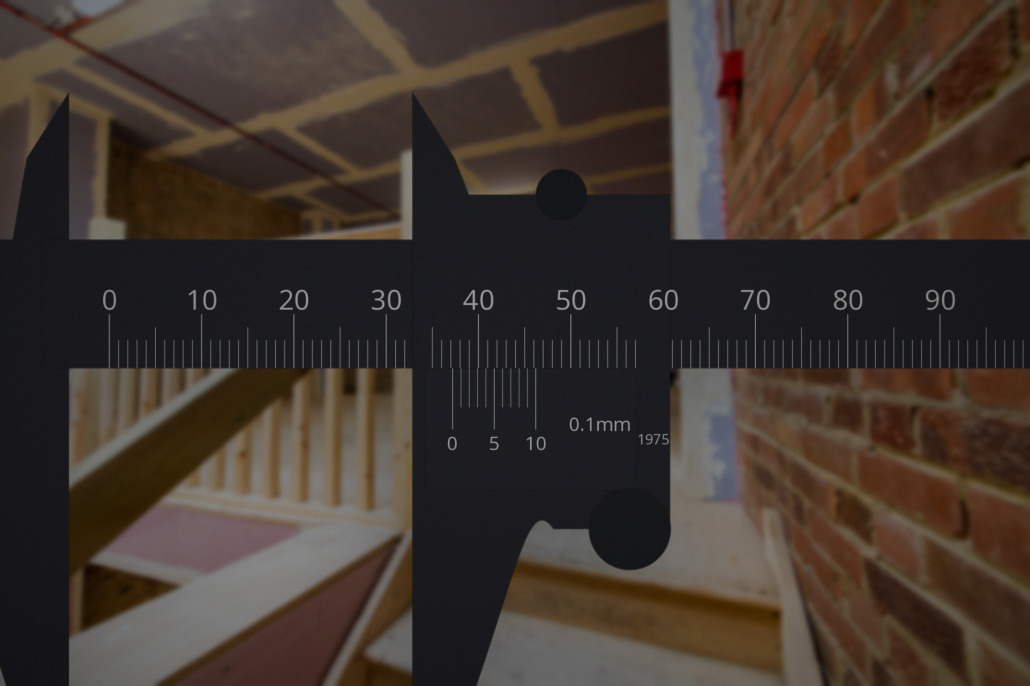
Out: 37.2; mm
